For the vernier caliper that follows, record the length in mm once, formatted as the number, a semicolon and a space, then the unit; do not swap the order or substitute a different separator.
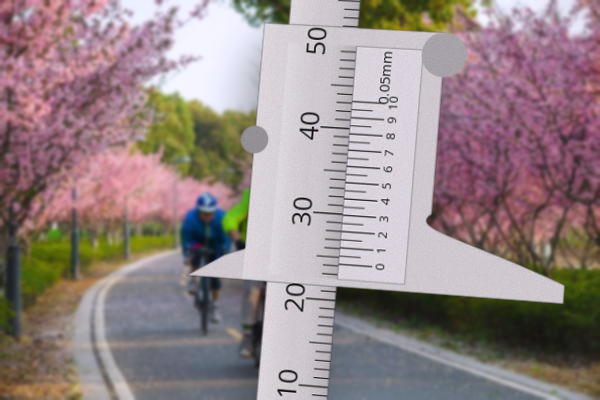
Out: 24.2; mm
